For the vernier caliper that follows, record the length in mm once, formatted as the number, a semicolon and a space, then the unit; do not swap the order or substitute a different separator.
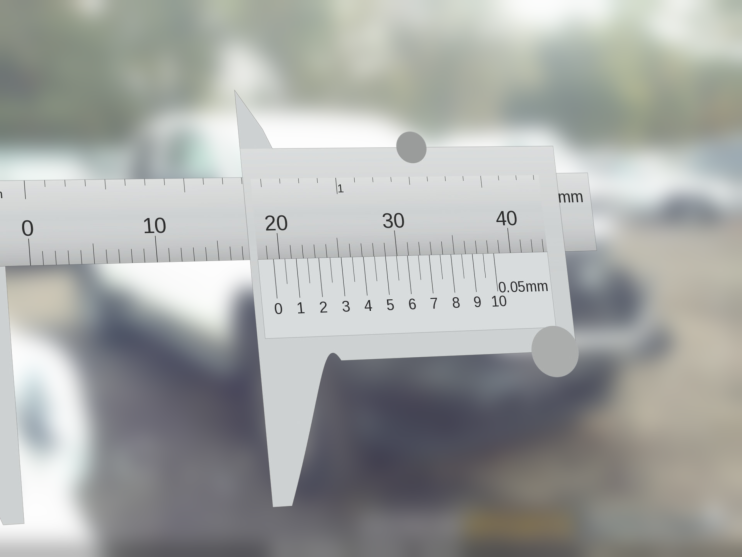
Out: 19.5; mm
